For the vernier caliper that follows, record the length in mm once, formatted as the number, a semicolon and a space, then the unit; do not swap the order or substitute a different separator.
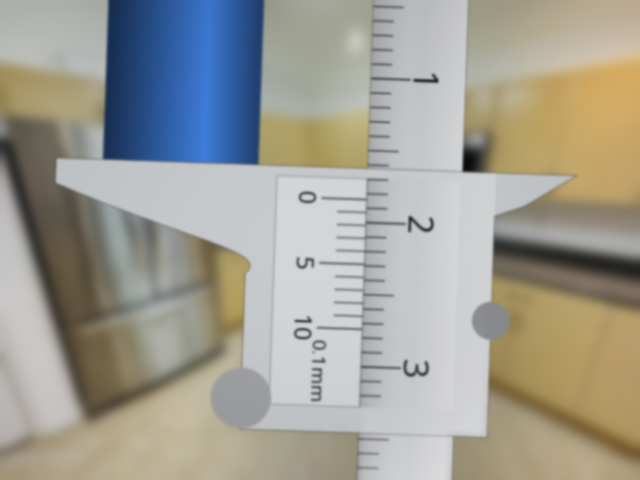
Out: 18.4; mm
